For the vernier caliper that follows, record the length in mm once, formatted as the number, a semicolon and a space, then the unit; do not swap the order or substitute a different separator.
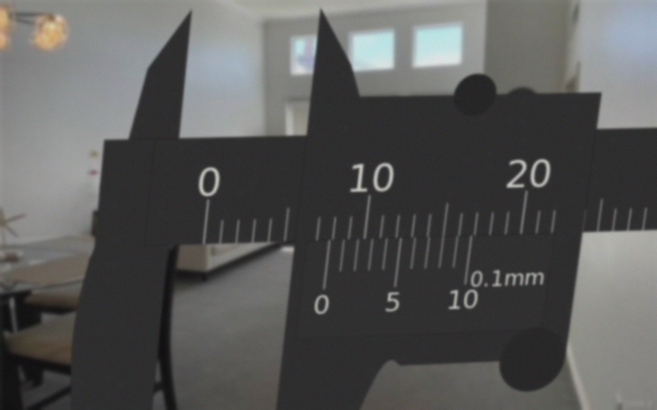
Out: 7.8; mm
